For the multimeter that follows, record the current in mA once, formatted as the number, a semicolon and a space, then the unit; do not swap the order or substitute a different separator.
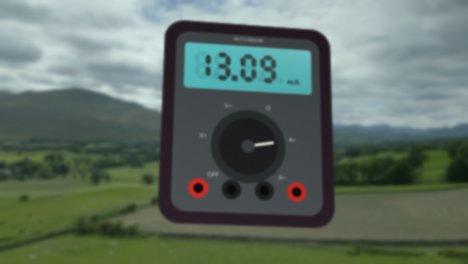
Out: 13.09; mA
